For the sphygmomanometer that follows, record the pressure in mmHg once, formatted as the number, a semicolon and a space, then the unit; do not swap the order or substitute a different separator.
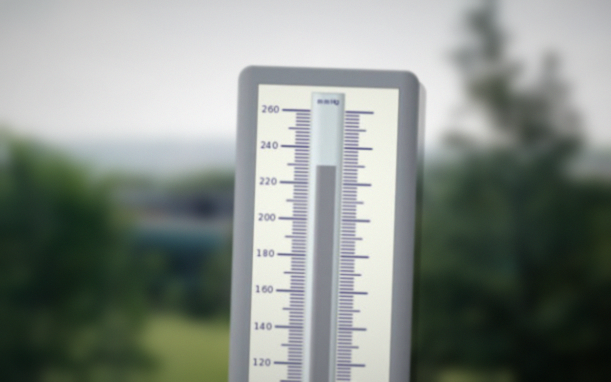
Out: 230; mmHg
